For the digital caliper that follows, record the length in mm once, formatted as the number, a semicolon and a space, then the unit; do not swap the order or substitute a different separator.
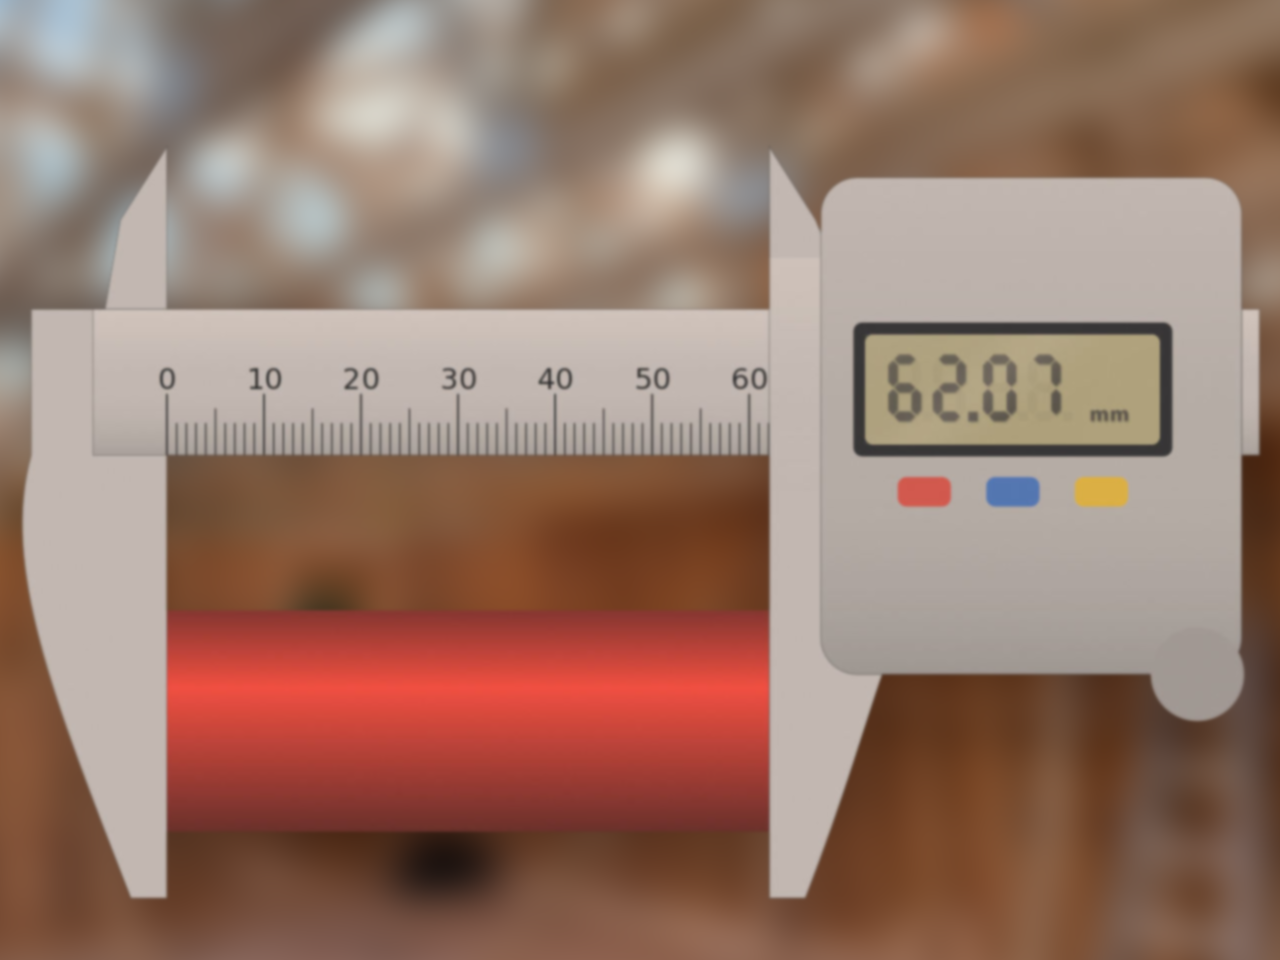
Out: 62.07; mm
